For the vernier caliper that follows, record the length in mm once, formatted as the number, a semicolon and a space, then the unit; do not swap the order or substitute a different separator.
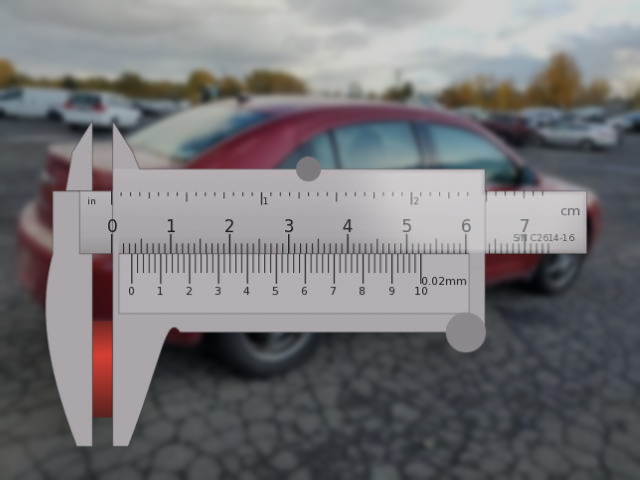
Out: 3.4; mm
